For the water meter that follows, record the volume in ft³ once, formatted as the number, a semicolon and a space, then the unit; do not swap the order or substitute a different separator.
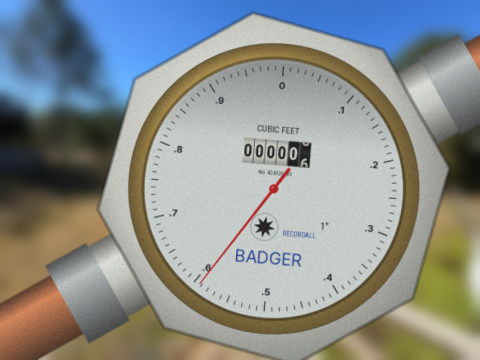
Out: 5.59; ft³
